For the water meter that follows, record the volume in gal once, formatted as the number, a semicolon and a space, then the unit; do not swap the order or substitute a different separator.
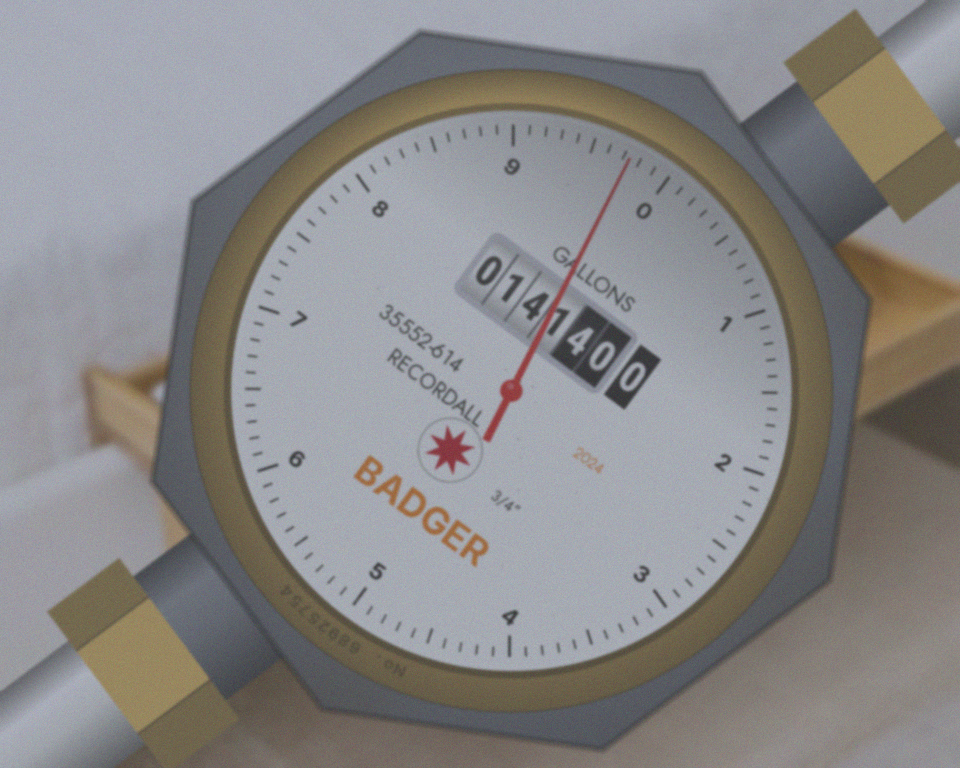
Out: 141399.7; gal
